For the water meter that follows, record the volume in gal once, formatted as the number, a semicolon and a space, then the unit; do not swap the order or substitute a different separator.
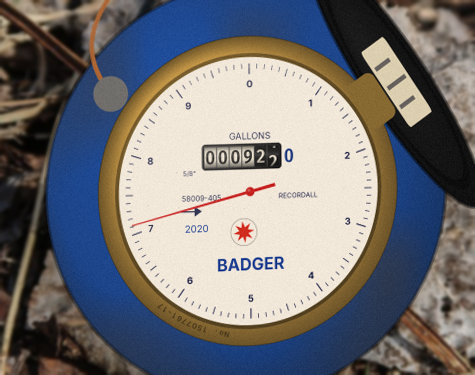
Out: 9217.1; gal
